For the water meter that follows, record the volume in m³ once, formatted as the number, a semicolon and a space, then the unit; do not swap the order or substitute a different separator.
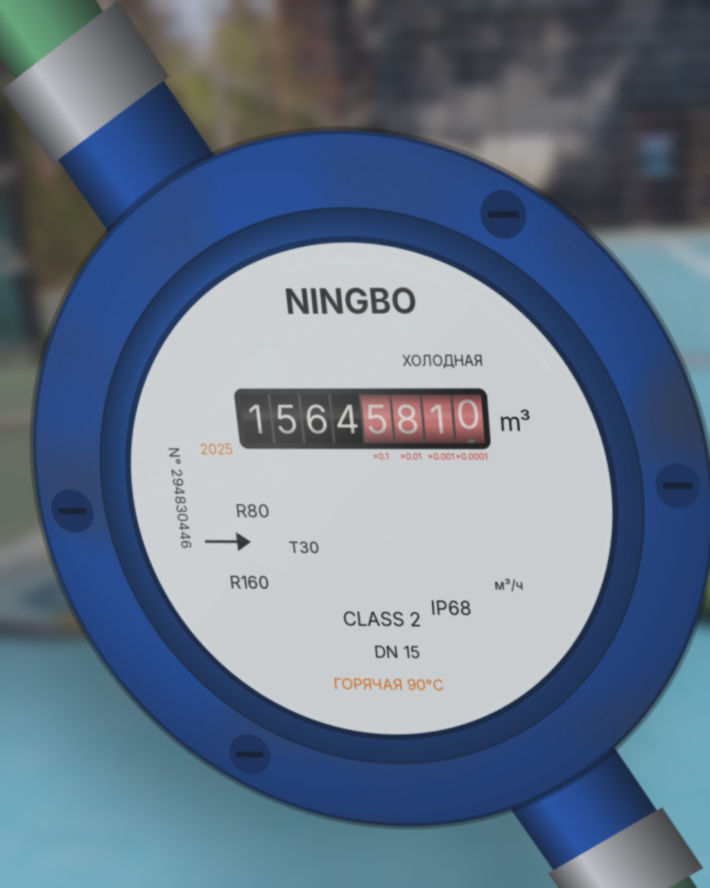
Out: 1564.5810; m³
